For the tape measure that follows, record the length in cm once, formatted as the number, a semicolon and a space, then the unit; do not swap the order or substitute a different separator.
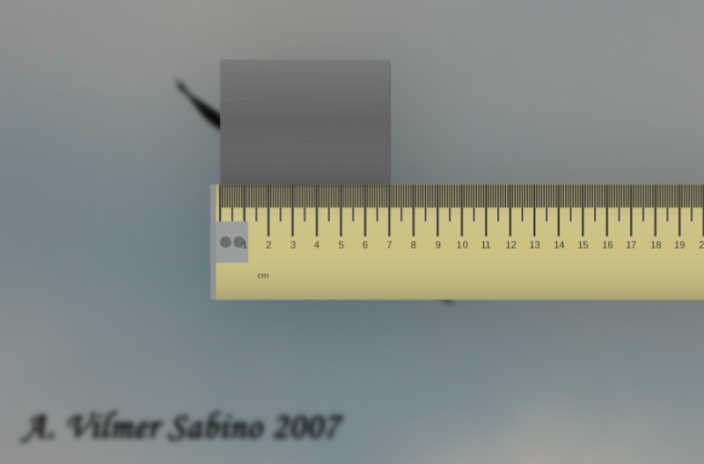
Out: 7; cm
